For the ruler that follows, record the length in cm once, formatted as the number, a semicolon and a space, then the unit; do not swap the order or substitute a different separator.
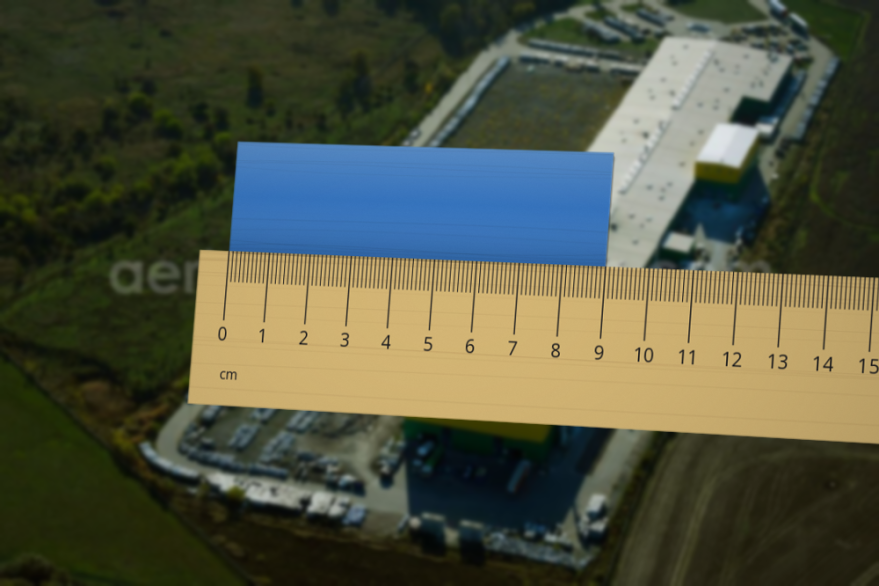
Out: 9; cm
